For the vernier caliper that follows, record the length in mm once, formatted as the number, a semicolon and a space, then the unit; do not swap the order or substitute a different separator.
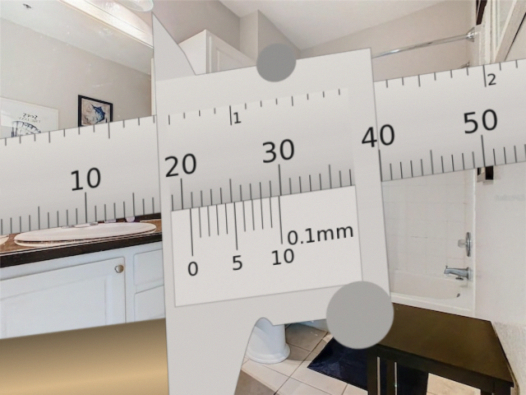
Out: 20.8; mm
